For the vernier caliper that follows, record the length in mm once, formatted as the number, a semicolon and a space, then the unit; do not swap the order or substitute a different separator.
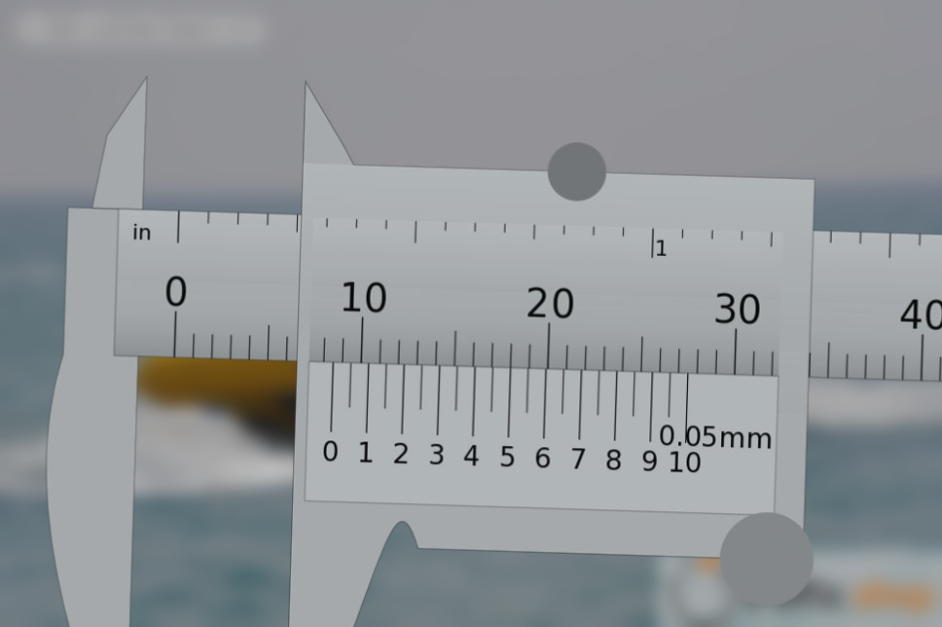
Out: 8.5; mm
